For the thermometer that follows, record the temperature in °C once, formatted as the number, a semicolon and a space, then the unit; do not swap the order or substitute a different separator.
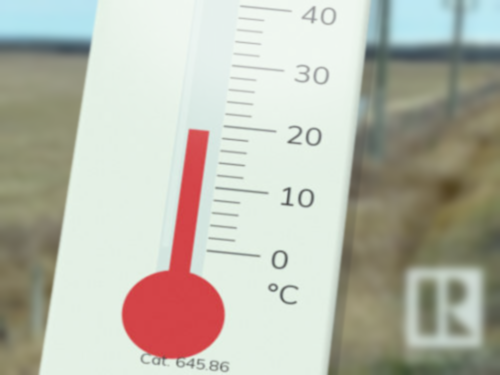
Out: 19; °C
